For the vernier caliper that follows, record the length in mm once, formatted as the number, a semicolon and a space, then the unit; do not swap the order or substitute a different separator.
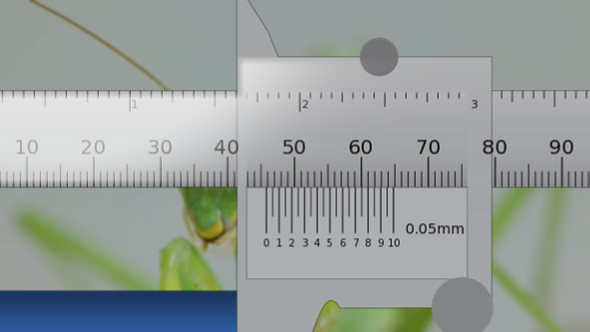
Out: 45.8; mm
